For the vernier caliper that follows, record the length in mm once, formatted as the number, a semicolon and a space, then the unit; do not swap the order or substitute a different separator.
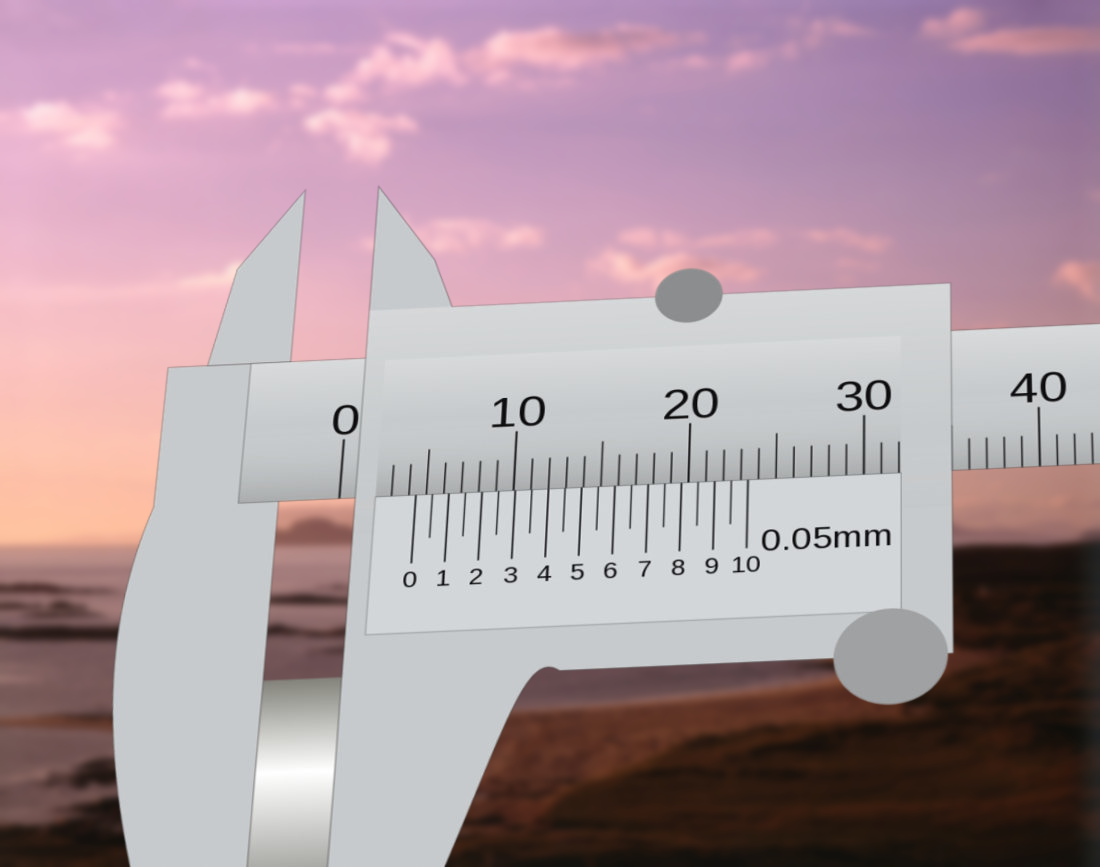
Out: 4.4; mm
